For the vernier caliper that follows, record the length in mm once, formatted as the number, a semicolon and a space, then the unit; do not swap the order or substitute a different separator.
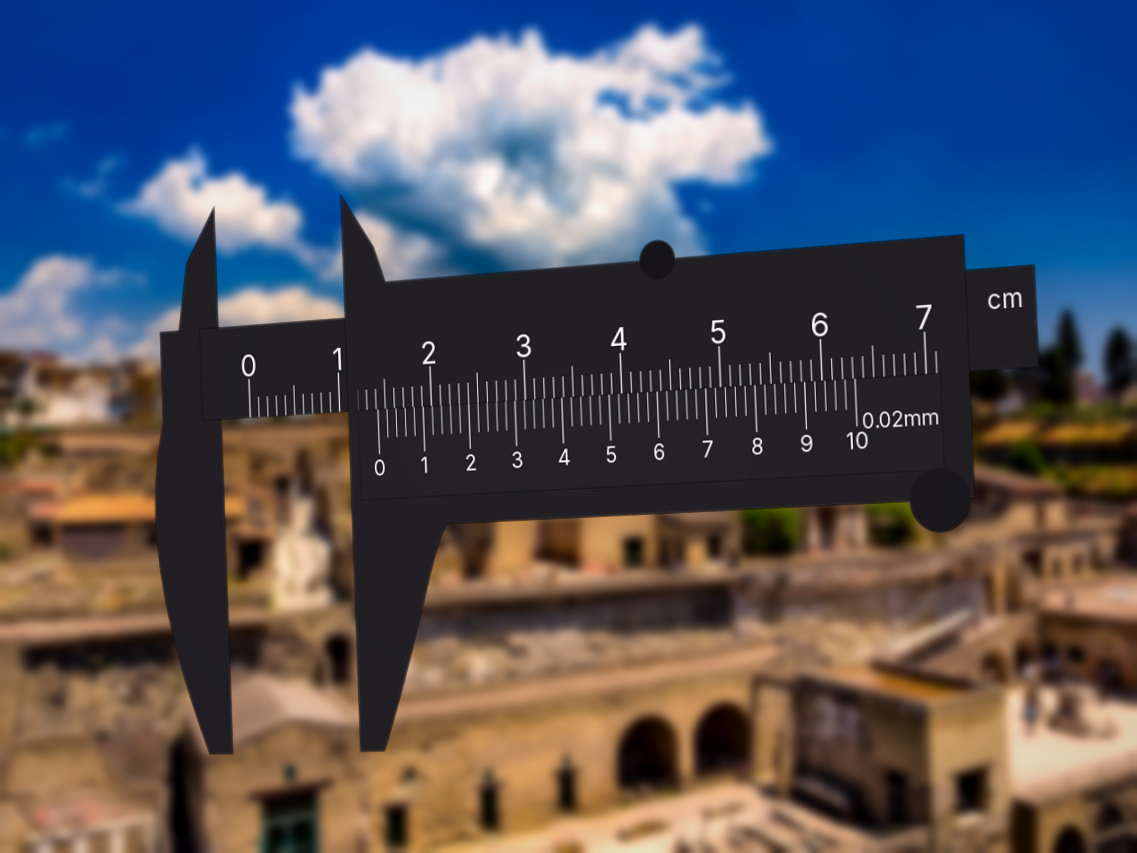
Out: 14.2; mm
